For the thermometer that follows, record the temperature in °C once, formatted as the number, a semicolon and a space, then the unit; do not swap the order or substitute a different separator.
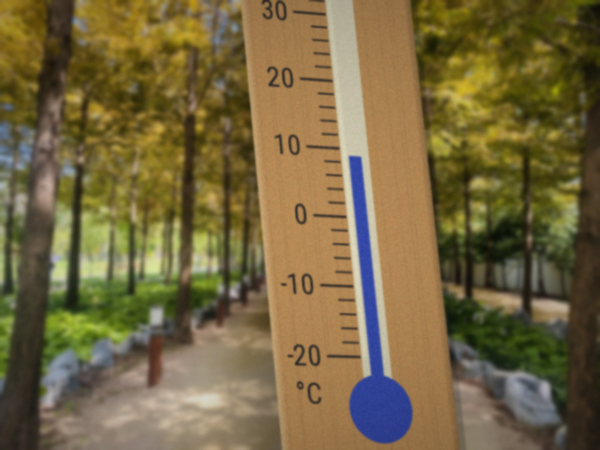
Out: 9; °C
